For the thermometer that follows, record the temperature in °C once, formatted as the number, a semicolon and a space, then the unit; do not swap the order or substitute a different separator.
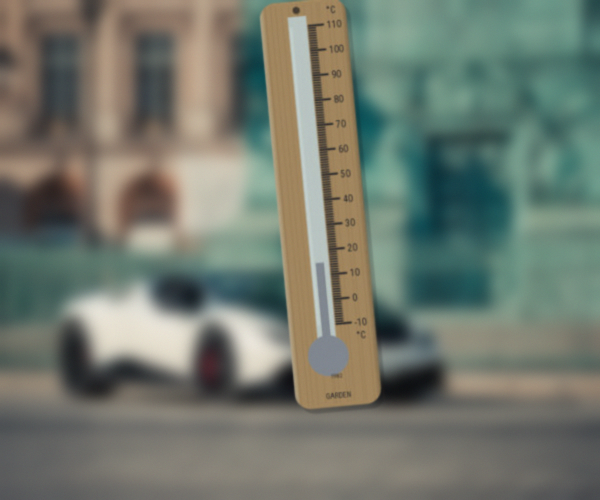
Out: 15; °C
